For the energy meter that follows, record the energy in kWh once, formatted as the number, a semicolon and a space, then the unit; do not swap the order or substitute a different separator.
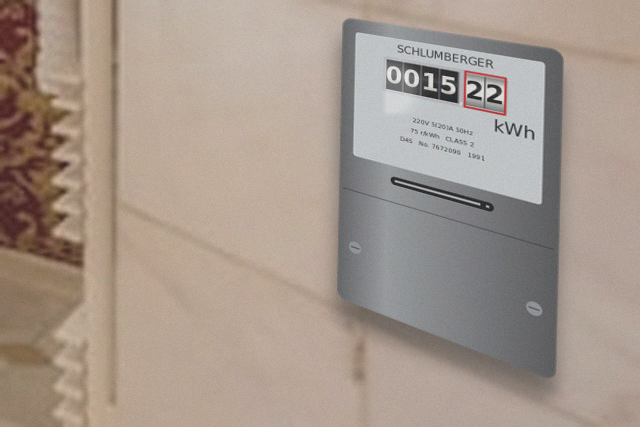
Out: 15.22; kWh
